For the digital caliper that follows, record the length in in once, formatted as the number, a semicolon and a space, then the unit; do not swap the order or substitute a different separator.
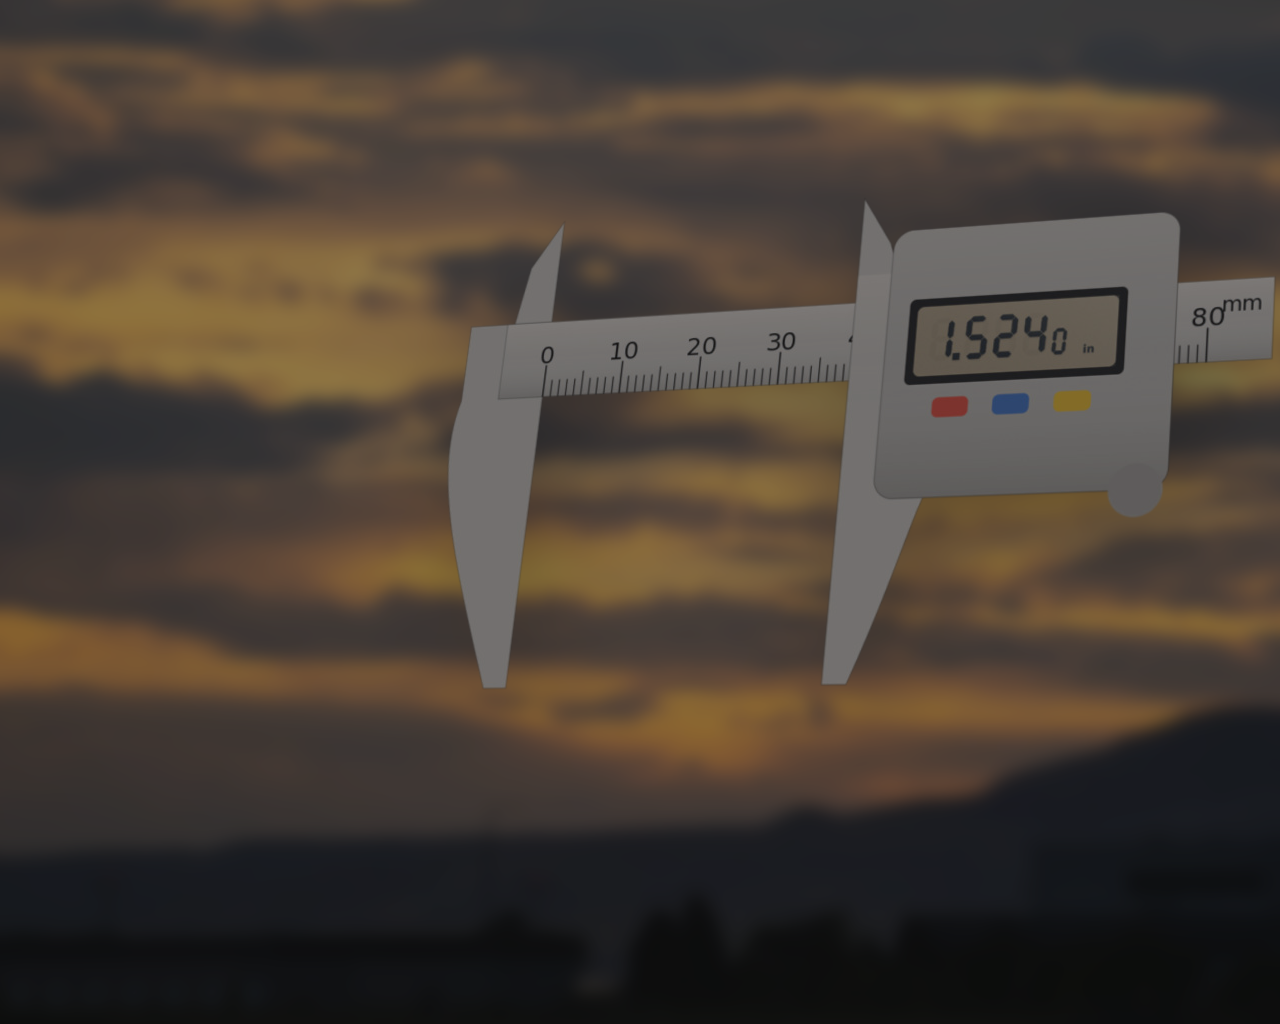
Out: 1.5240; in
